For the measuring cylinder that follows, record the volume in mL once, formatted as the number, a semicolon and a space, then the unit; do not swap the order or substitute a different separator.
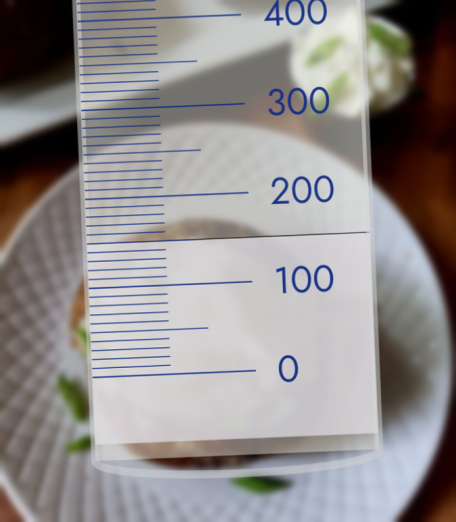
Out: 150; mL
